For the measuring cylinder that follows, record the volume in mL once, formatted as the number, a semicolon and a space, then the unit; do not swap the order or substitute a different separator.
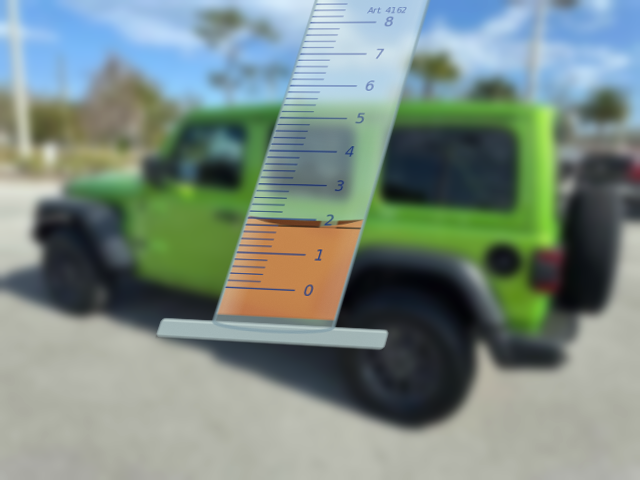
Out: 1.8; mL
